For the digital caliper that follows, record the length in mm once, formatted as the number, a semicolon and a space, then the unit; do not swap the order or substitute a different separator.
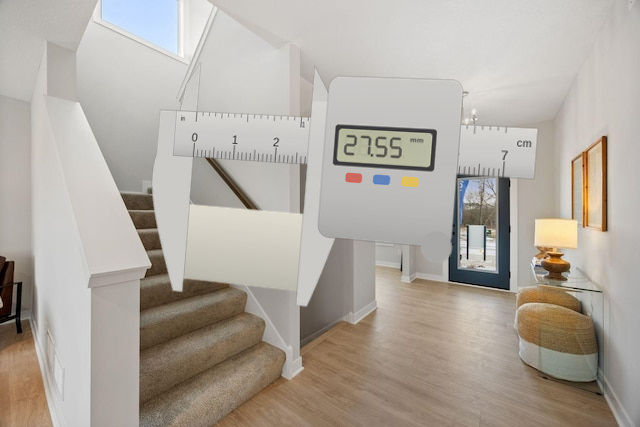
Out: 27.55; mm
